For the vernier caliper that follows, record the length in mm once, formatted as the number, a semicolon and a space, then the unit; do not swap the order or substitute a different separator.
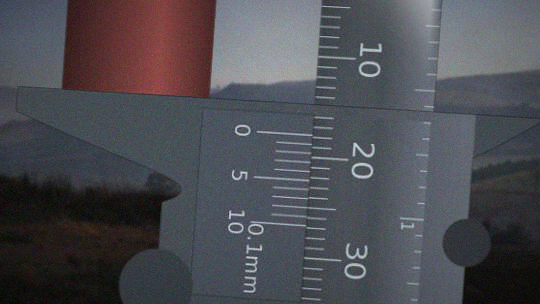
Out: 17.8; mm
